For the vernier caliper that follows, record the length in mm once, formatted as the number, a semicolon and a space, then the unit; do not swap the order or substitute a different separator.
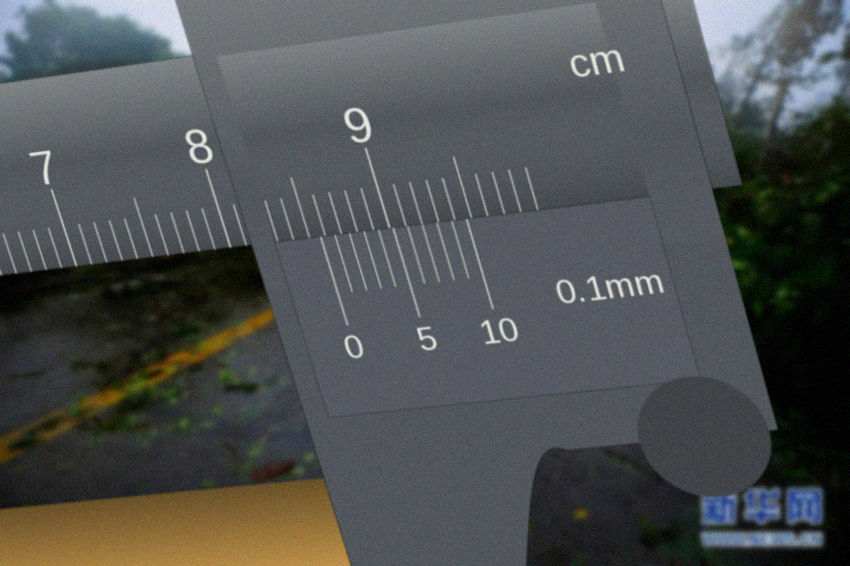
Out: 85.7; mm
